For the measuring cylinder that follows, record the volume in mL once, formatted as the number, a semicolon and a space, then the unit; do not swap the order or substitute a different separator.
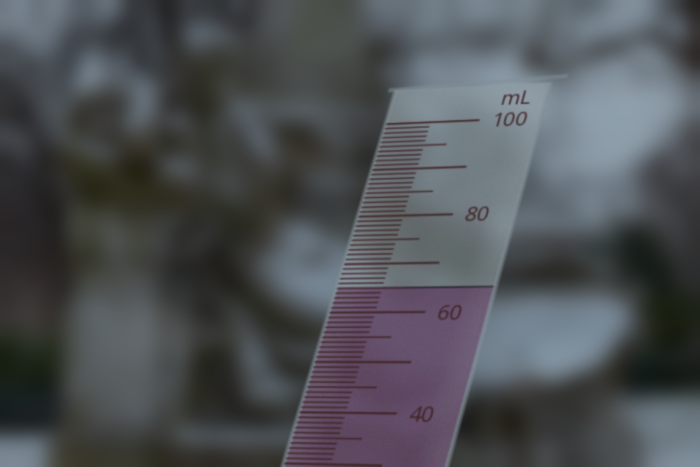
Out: 65; mL
